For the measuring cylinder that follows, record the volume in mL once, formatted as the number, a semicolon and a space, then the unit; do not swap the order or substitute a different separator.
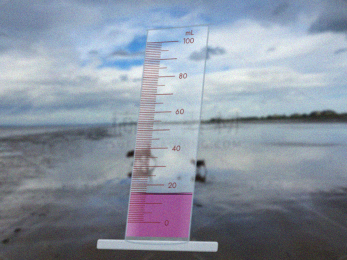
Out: 15; mL
